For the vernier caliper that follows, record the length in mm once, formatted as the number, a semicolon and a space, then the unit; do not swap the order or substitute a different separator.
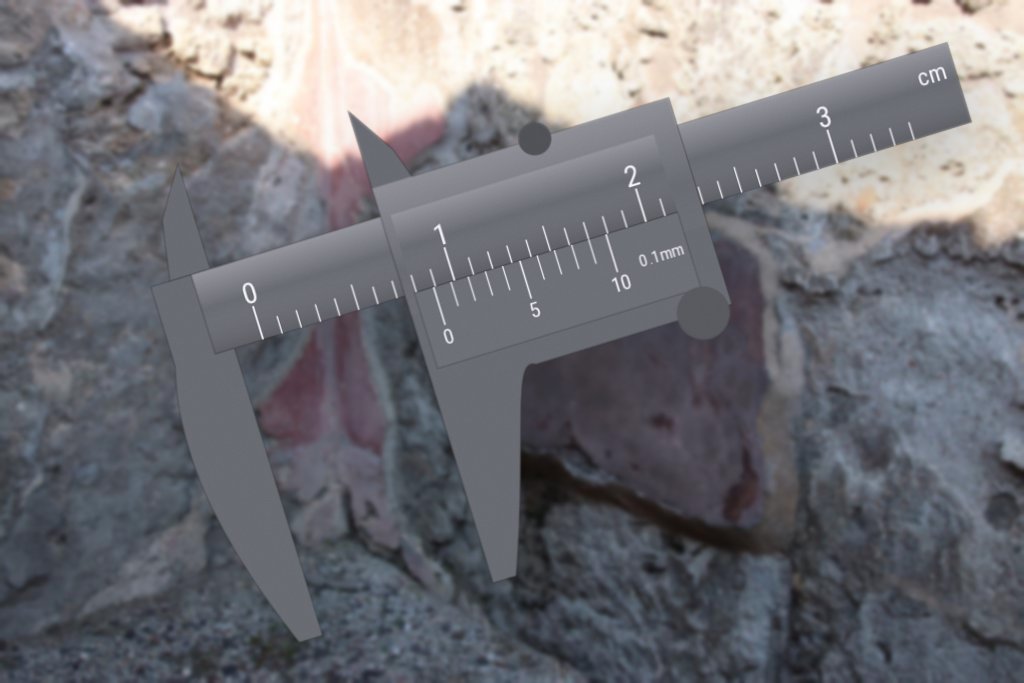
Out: 8.9; mm
